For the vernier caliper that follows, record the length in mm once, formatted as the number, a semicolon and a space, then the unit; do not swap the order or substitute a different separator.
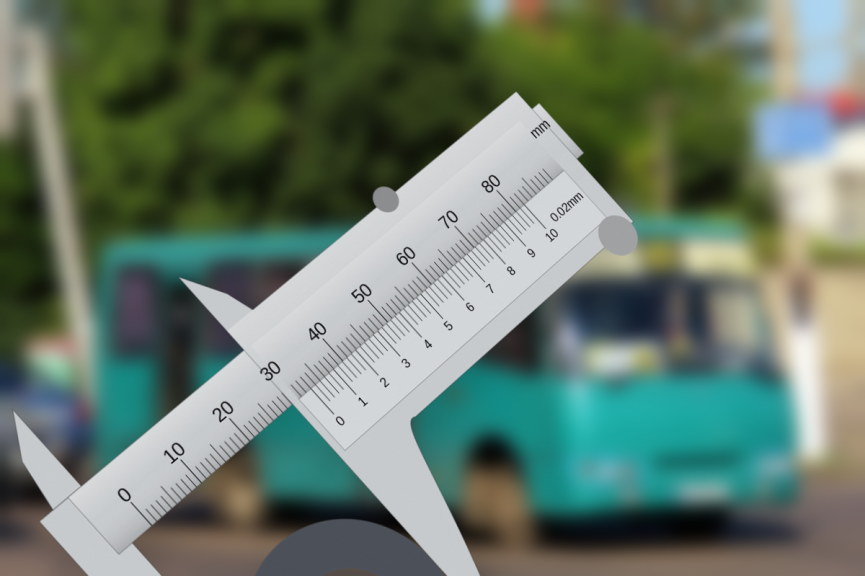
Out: 33.0; mm
